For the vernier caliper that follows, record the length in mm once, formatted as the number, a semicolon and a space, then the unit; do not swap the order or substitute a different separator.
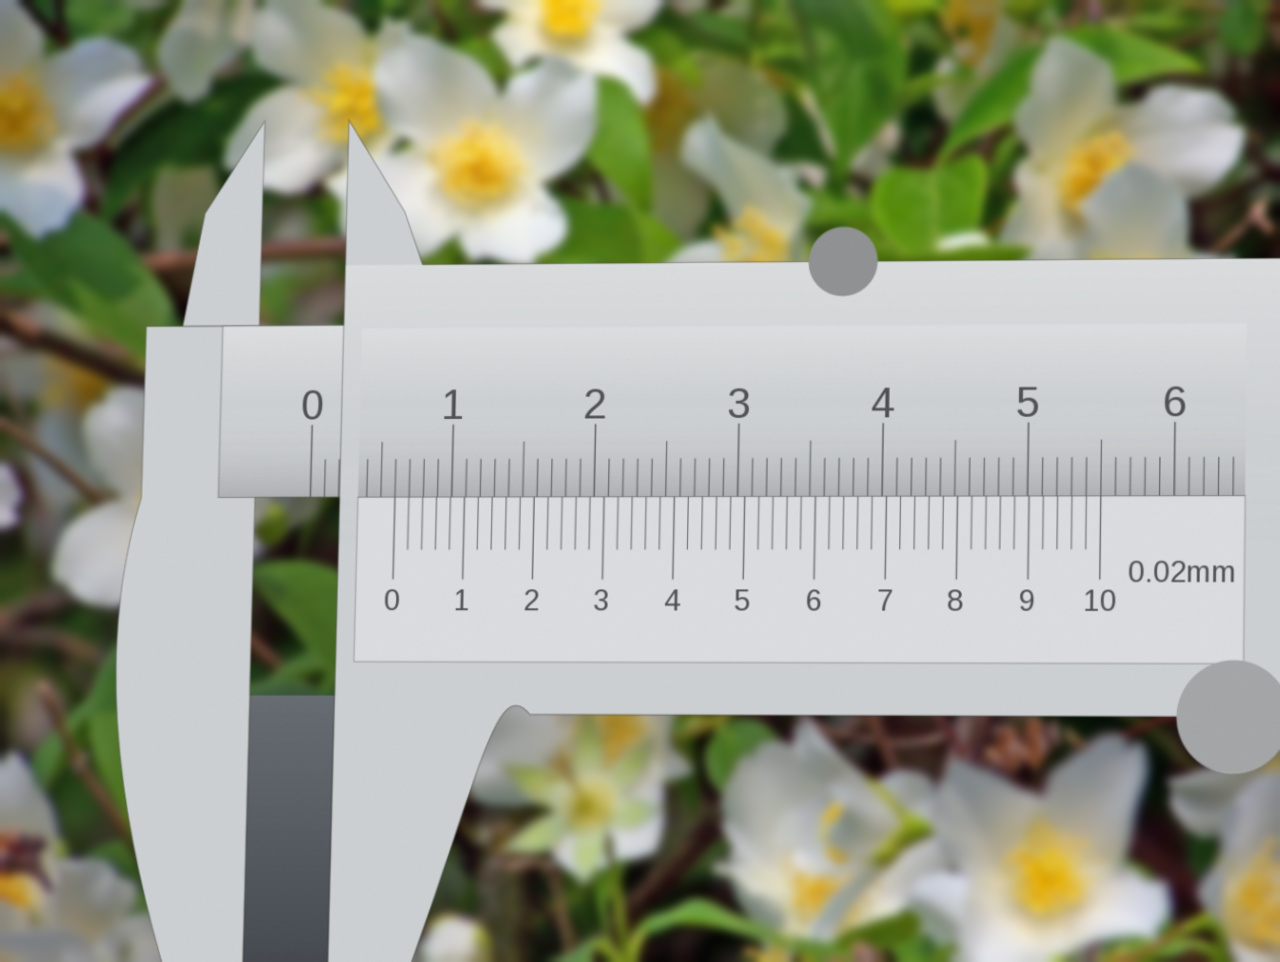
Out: 6.0; mm
